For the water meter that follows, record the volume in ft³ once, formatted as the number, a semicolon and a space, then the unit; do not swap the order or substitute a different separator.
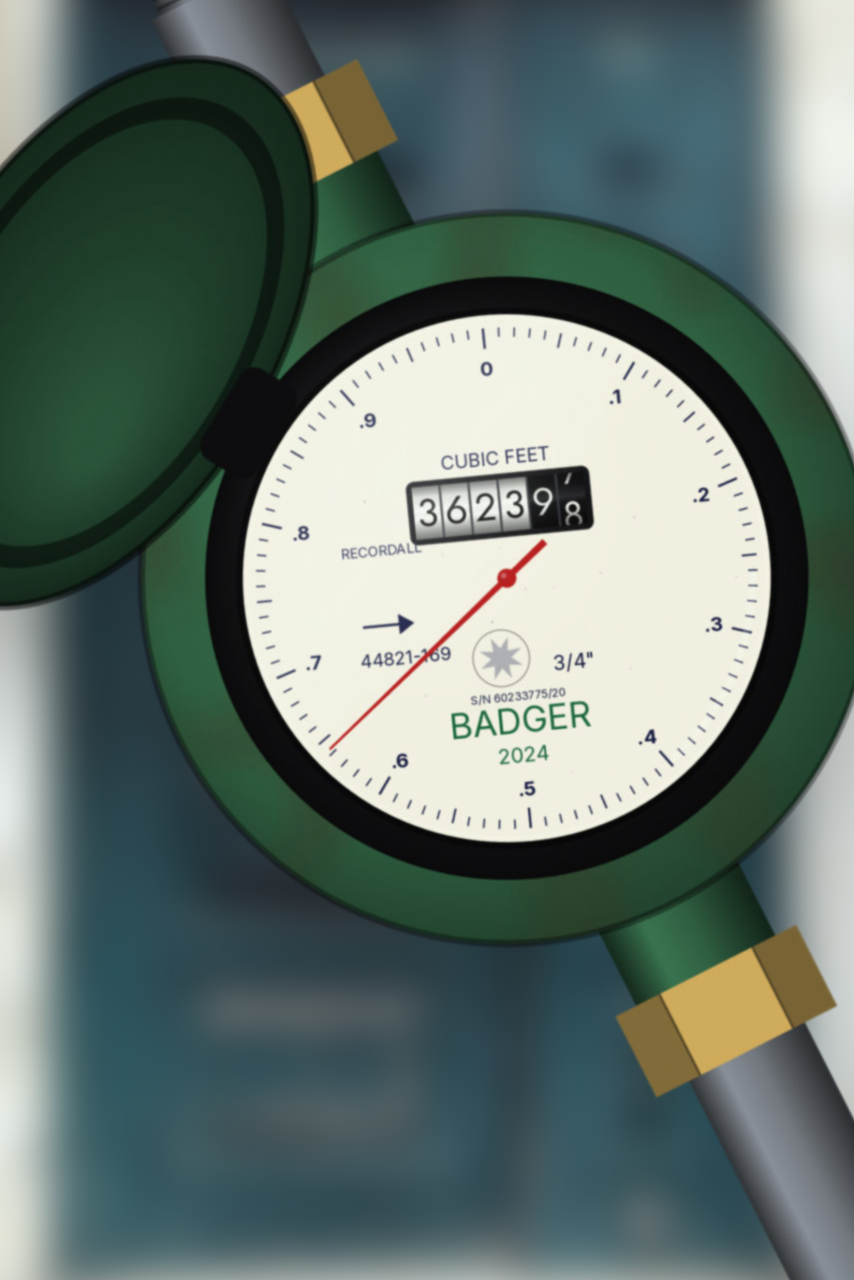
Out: 362397.64; ft³
